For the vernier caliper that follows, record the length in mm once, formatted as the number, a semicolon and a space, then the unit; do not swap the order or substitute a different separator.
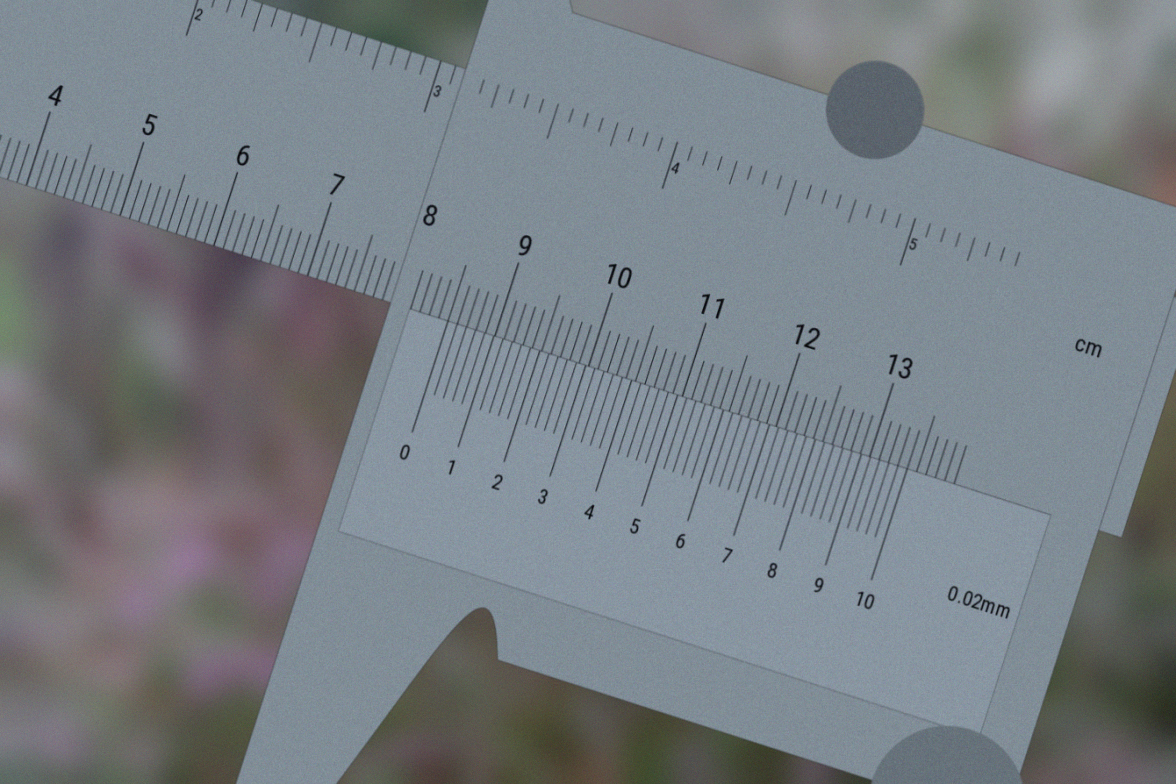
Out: 85.0; mm
